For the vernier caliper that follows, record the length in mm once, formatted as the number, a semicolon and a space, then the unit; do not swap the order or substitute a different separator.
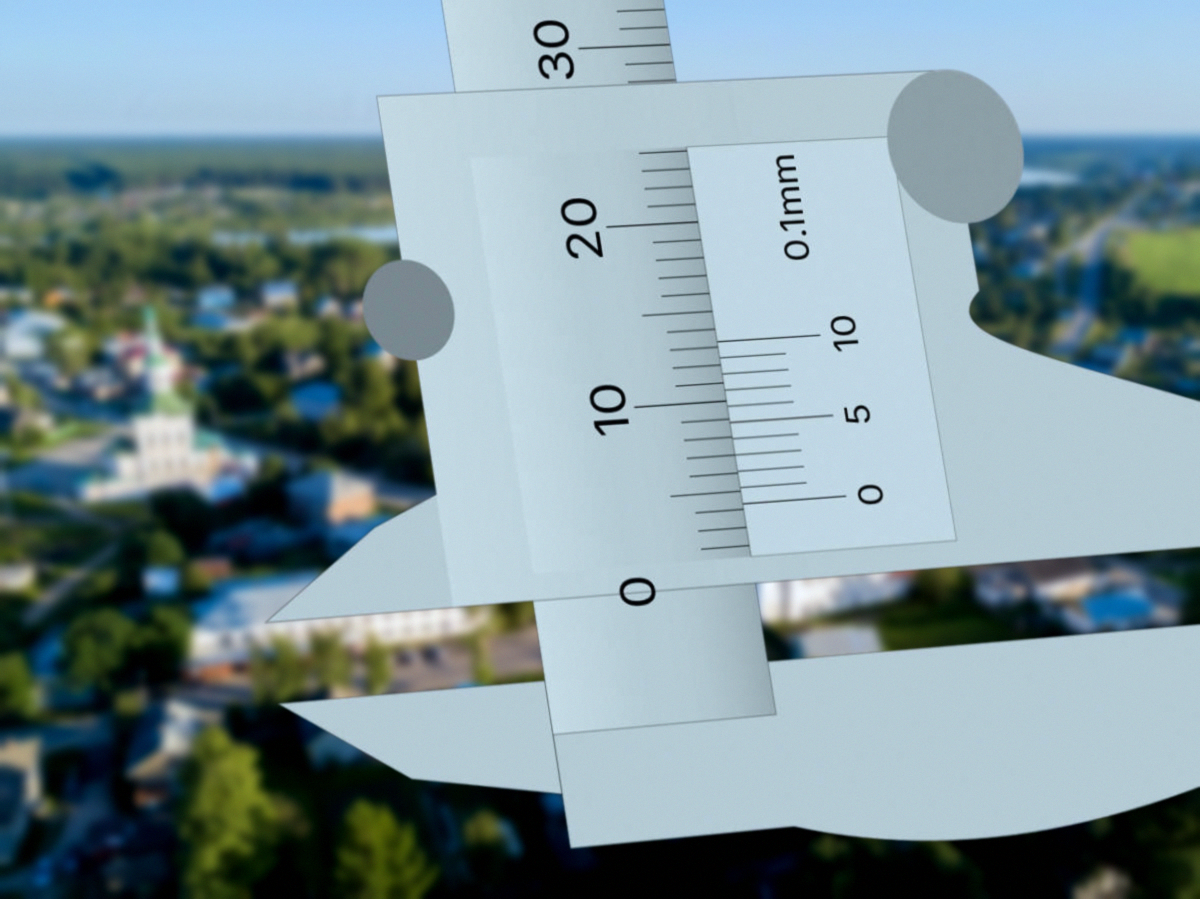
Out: 4.3; mm
